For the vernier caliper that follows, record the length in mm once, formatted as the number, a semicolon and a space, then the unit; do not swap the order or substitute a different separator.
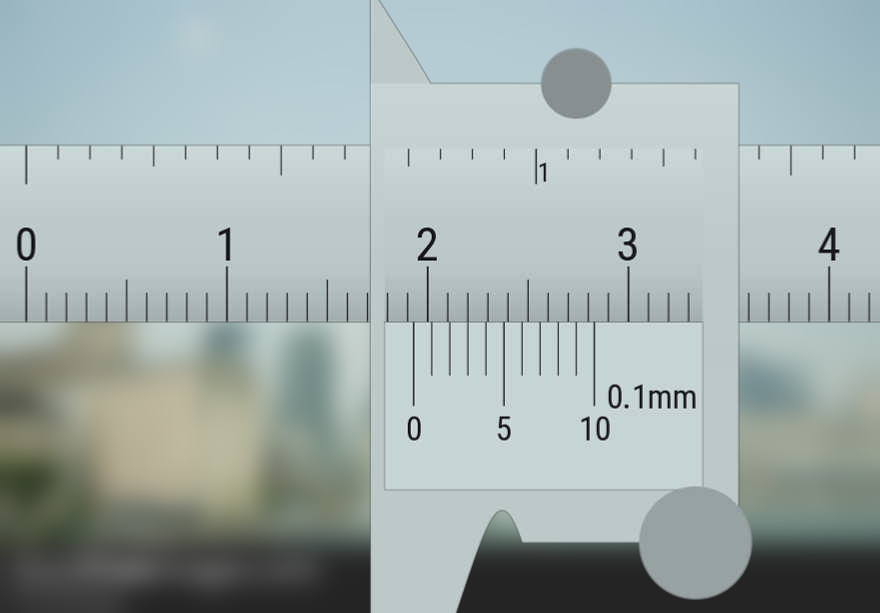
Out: 19.3; mm
